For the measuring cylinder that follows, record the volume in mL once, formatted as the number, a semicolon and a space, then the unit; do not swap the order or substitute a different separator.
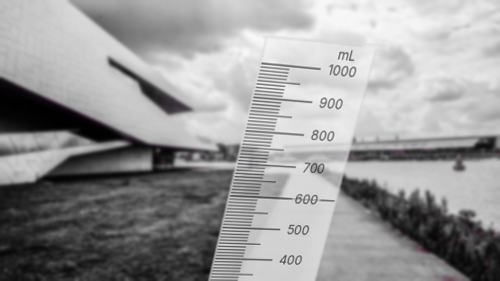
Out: 600; mL
